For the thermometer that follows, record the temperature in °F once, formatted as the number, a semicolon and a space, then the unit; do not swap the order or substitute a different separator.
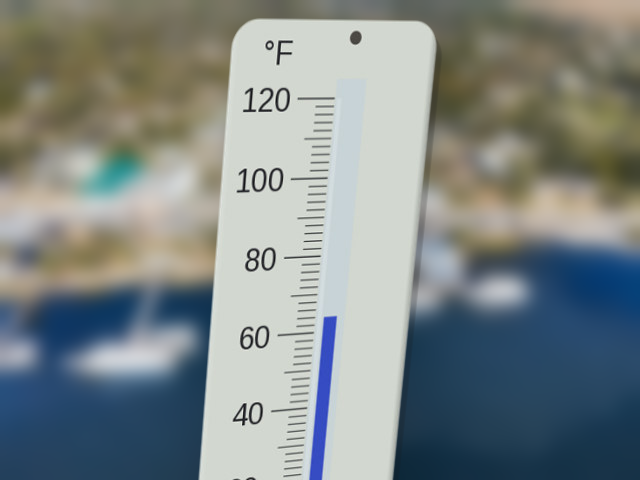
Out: 64; °F
